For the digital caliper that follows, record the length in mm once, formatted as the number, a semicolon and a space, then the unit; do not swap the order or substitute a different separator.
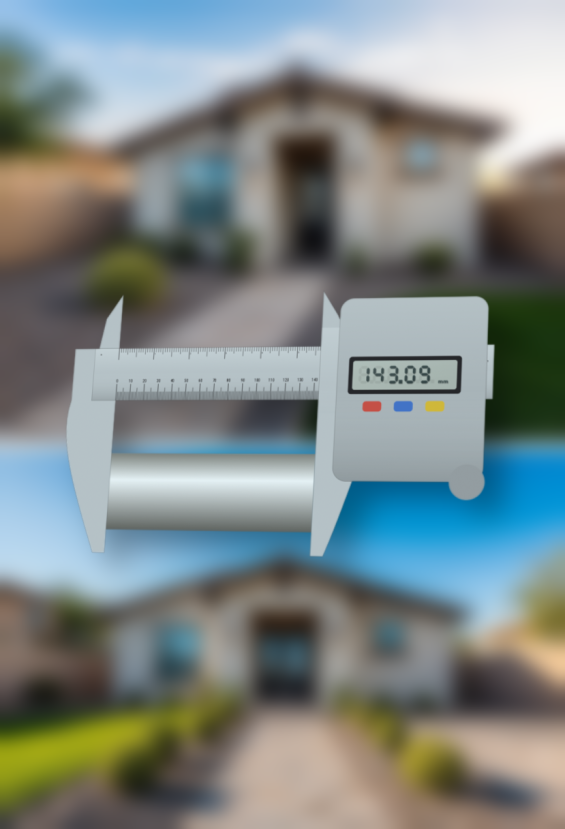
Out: 143.09; mm
